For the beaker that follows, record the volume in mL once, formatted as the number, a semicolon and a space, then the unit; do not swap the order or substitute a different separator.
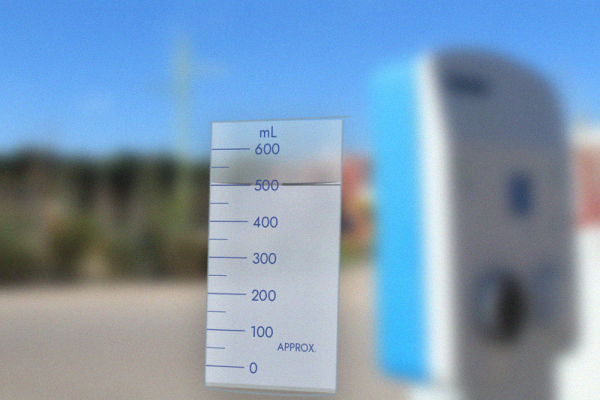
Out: 500; mL
